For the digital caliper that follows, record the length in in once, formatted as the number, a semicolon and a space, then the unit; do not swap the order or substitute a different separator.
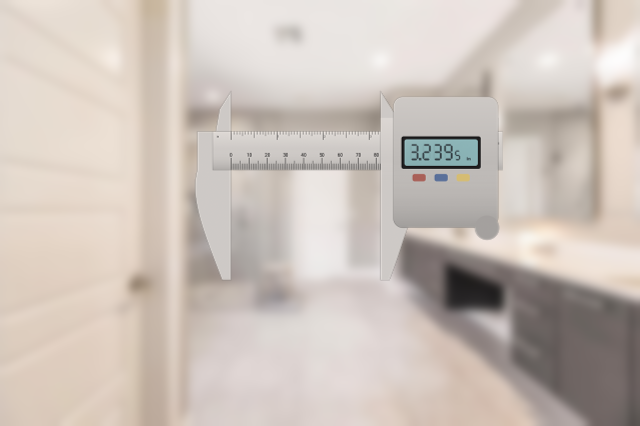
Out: 3.2395; in
